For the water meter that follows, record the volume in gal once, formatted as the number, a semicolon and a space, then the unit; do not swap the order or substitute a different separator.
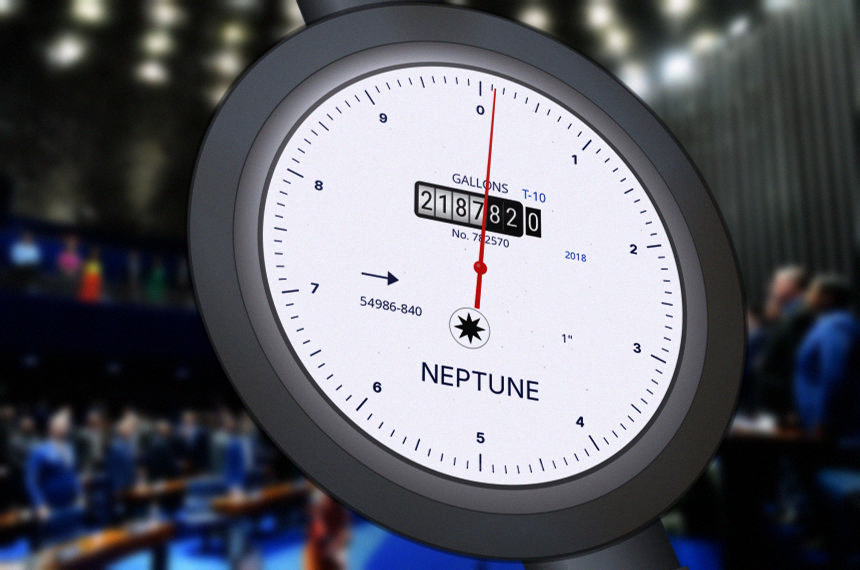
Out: 2187820.1; gal
